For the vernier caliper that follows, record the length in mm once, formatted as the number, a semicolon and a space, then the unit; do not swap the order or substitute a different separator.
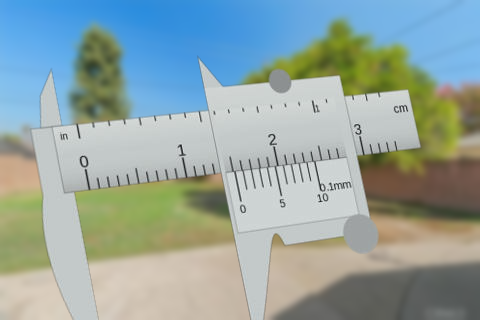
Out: 15.2; mm
